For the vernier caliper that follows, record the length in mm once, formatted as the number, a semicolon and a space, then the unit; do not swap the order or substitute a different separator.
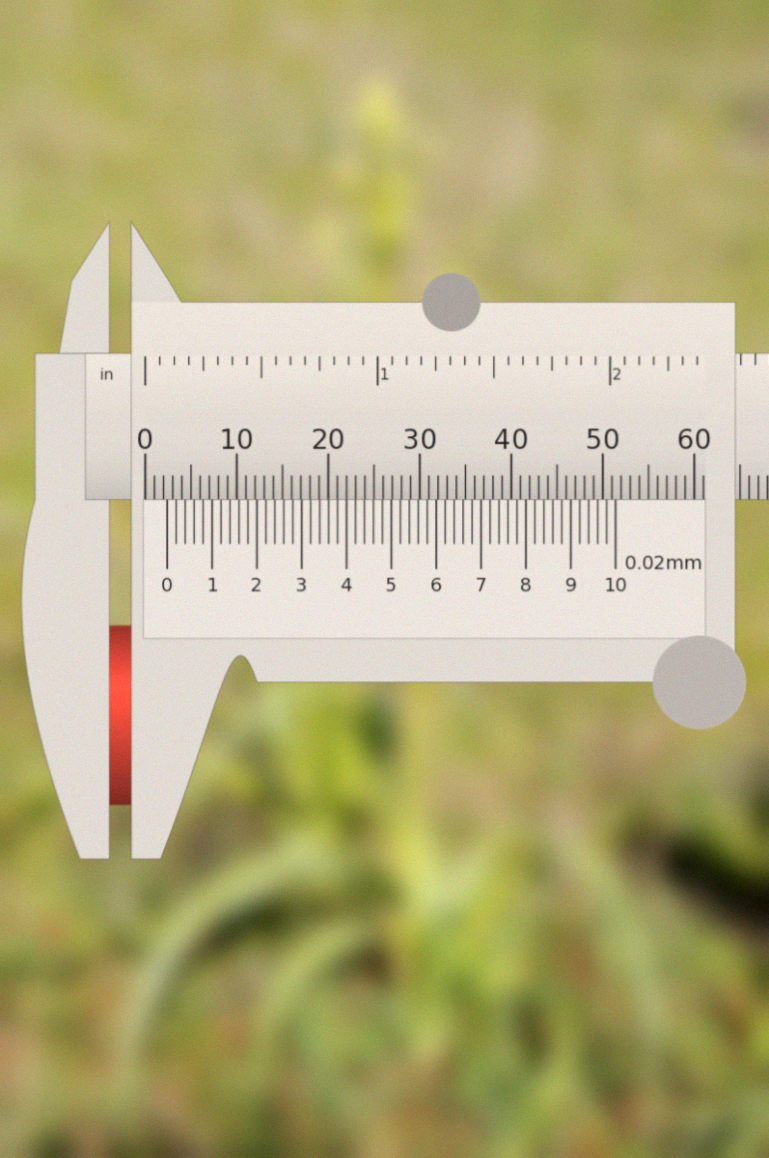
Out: 2.4; mm
